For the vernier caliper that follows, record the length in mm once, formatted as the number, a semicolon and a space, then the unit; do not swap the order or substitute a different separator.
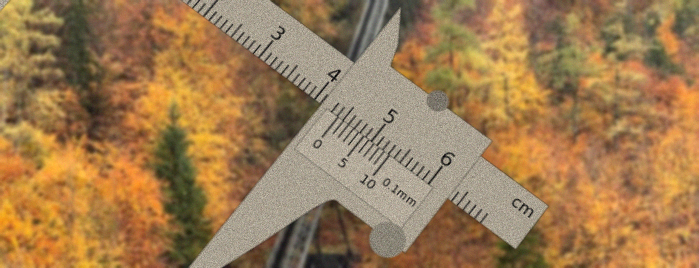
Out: 44.2; mm
